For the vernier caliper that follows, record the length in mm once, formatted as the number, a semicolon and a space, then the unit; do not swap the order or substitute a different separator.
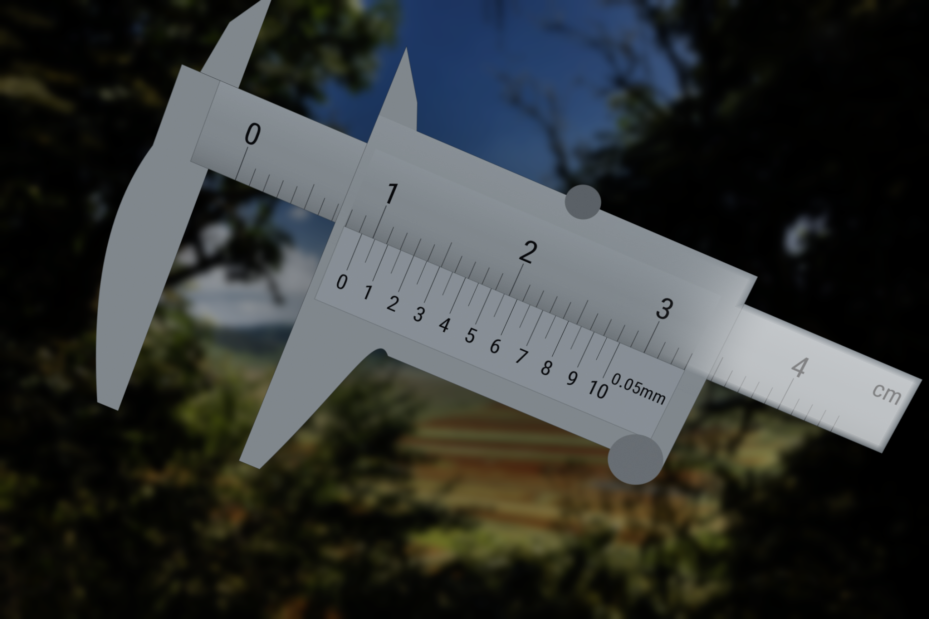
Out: 9.2; mm
